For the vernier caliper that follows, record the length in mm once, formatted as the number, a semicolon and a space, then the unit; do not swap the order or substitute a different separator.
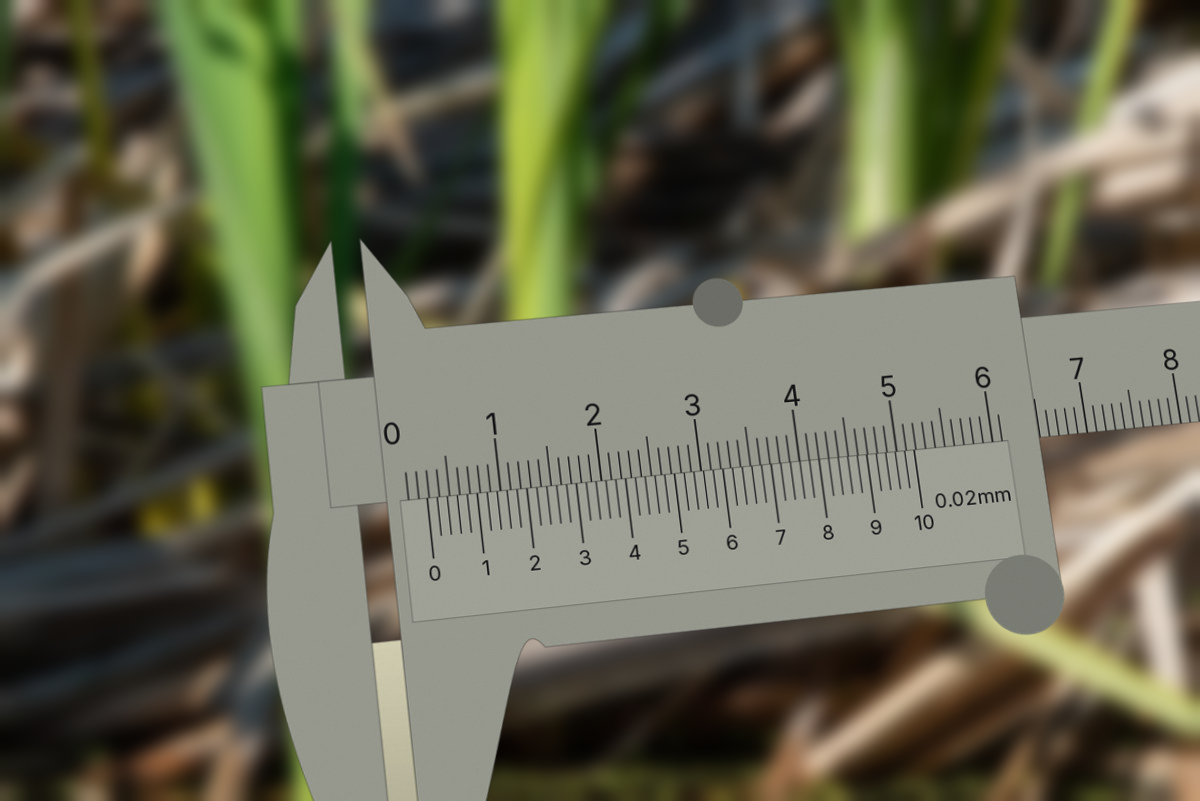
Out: 2.8; mm
